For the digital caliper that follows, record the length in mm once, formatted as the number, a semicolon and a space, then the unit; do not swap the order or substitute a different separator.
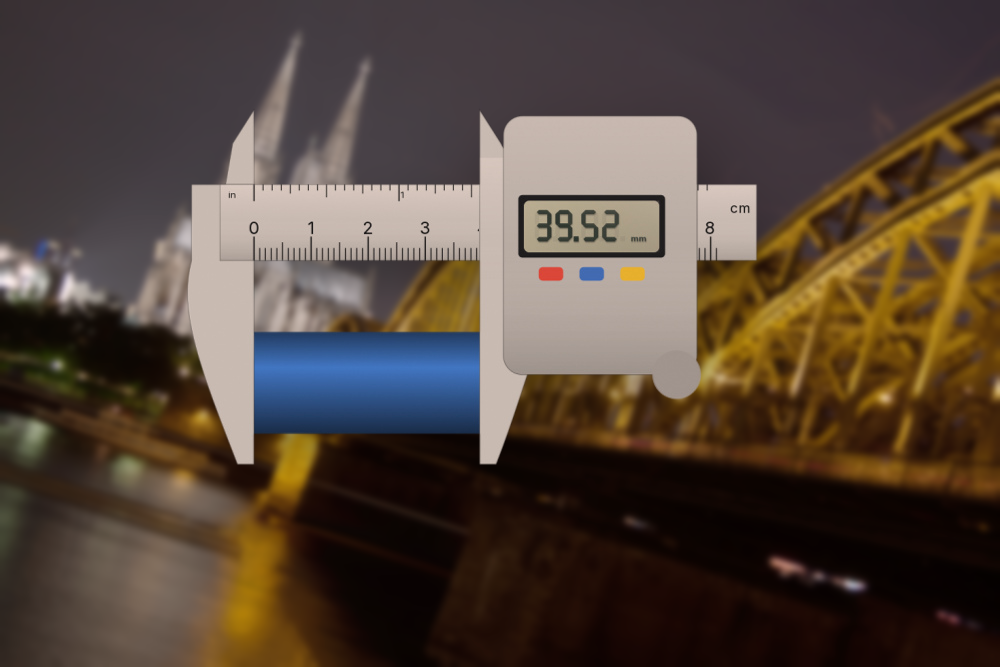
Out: 39.52; mm
